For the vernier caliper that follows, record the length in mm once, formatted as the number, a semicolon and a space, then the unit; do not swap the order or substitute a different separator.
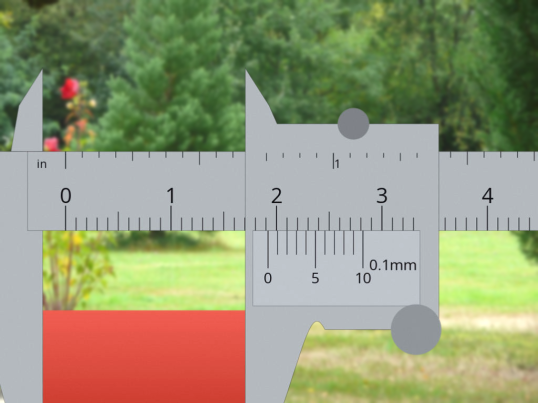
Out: 19.2; mm
